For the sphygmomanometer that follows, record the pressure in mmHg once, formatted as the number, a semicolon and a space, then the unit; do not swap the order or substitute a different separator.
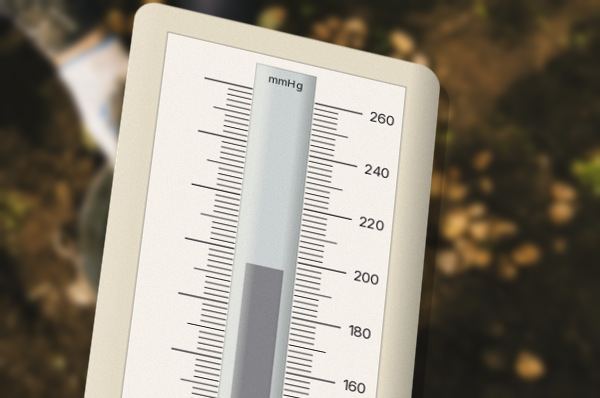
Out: 196; mmHg
